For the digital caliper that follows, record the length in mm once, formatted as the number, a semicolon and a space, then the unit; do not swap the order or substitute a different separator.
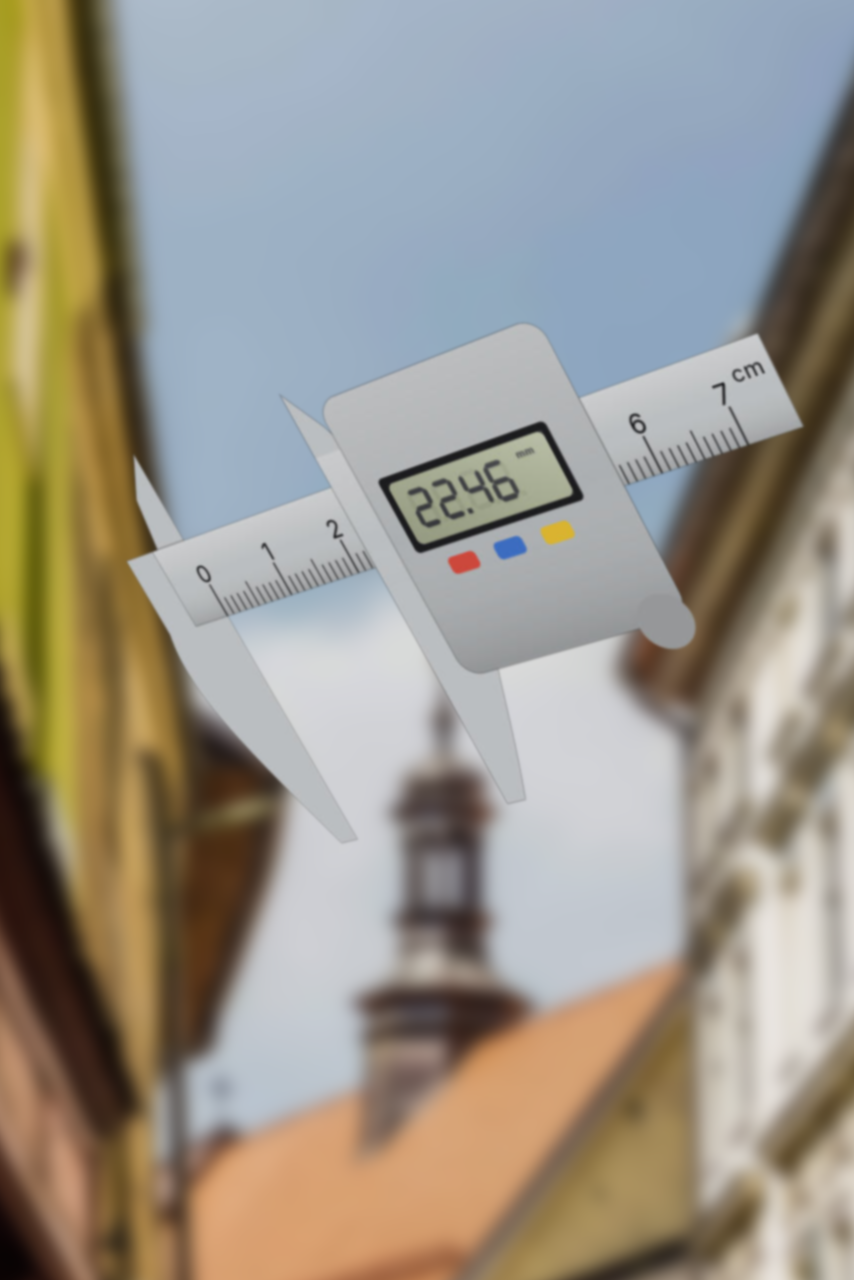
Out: 22.46; mm
